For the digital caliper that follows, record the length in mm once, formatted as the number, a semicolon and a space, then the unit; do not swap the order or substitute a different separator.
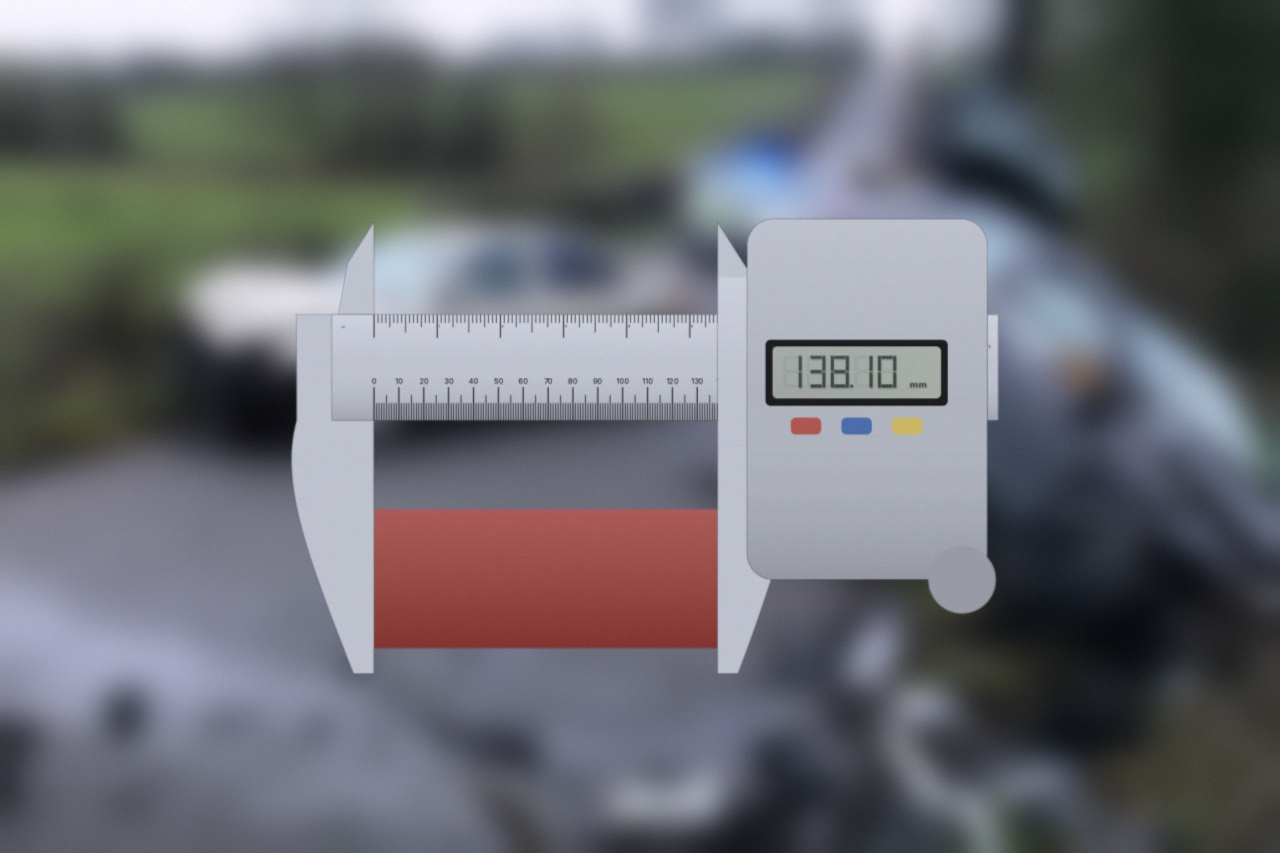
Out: 138.10; mm
